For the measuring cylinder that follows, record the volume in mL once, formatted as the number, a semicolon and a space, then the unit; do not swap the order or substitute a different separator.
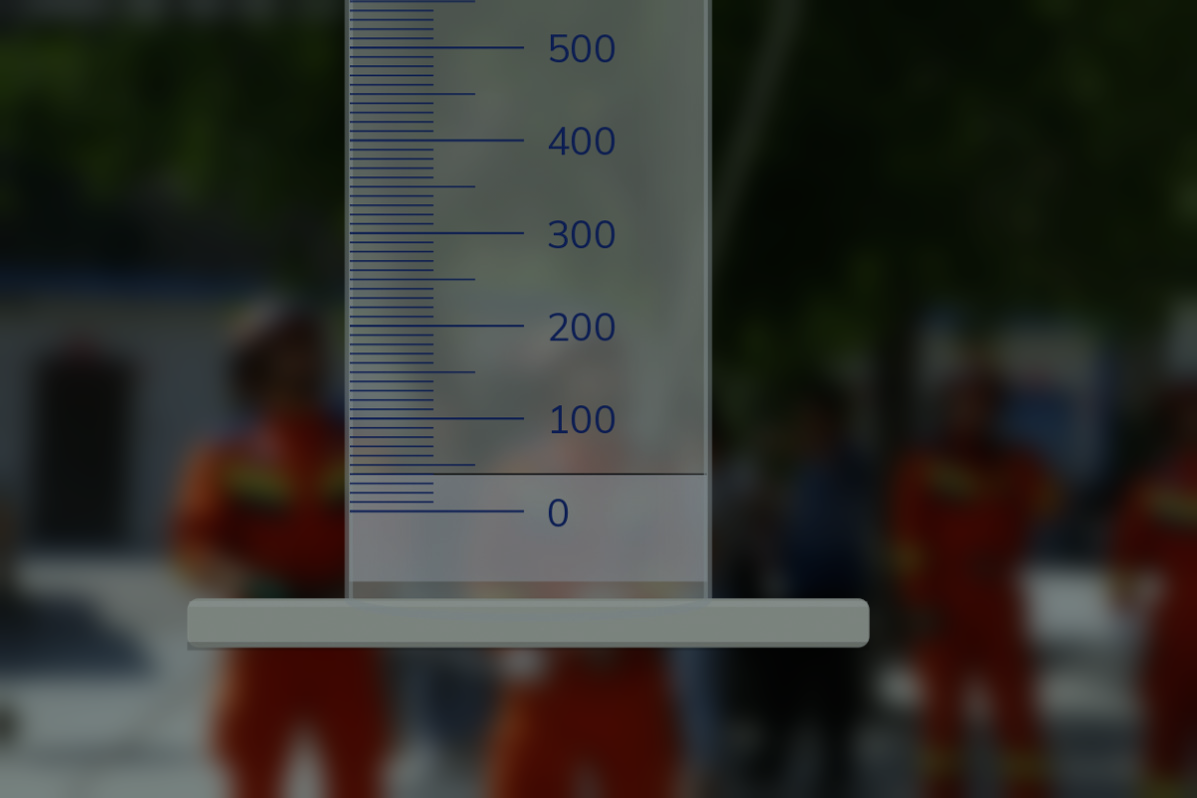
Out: 40; mL
